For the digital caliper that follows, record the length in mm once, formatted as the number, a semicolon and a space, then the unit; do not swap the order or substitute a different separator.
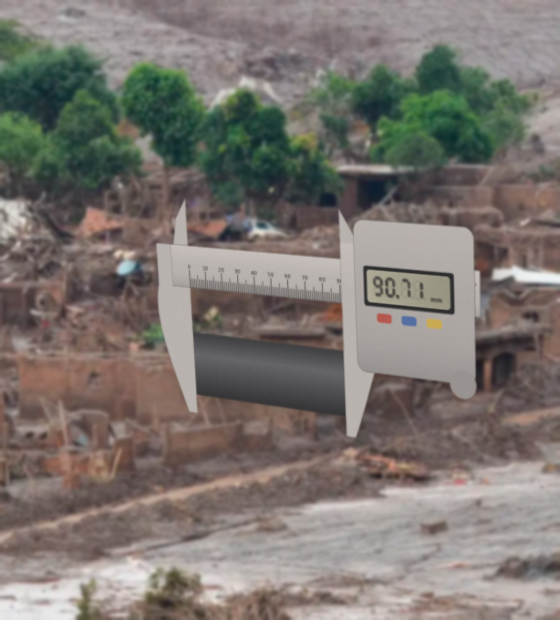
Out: 90.71; mm
